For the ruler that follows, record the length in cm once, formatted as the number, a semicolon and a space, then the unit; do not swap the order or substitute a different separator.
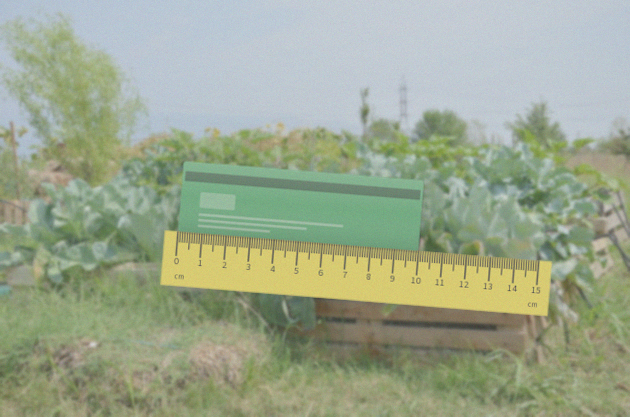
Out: 10; cm
